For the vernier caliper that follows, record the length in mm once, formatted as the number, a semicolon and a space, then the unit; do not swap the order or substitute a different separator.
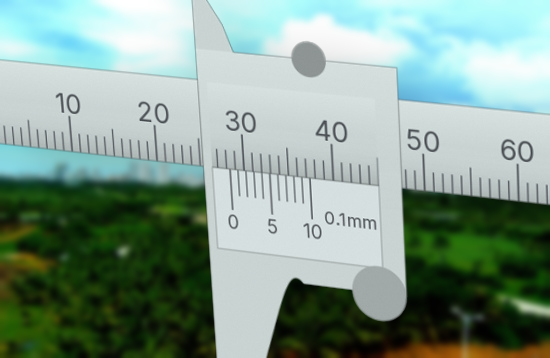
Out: 28.4; mm
